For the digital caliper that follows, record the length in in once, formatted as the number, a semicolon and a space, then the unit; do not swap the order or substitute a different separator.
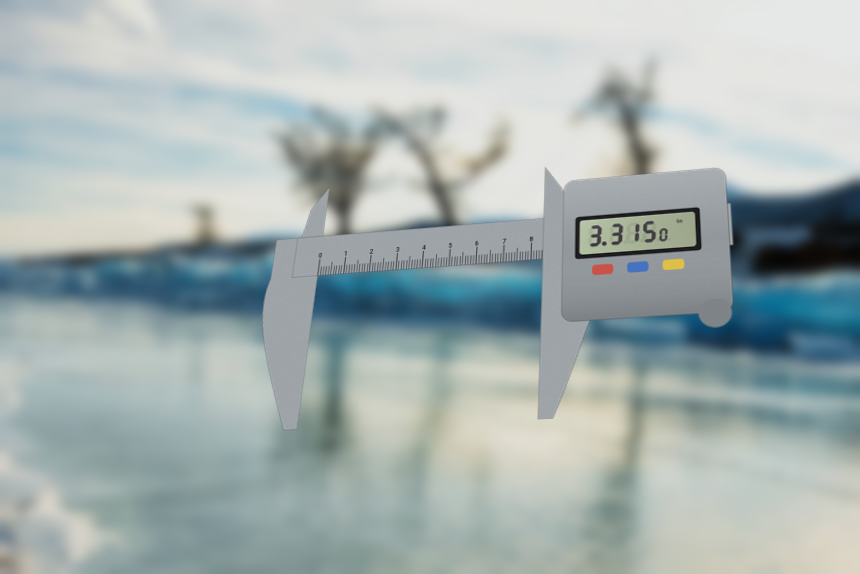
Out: 3.3150; in
